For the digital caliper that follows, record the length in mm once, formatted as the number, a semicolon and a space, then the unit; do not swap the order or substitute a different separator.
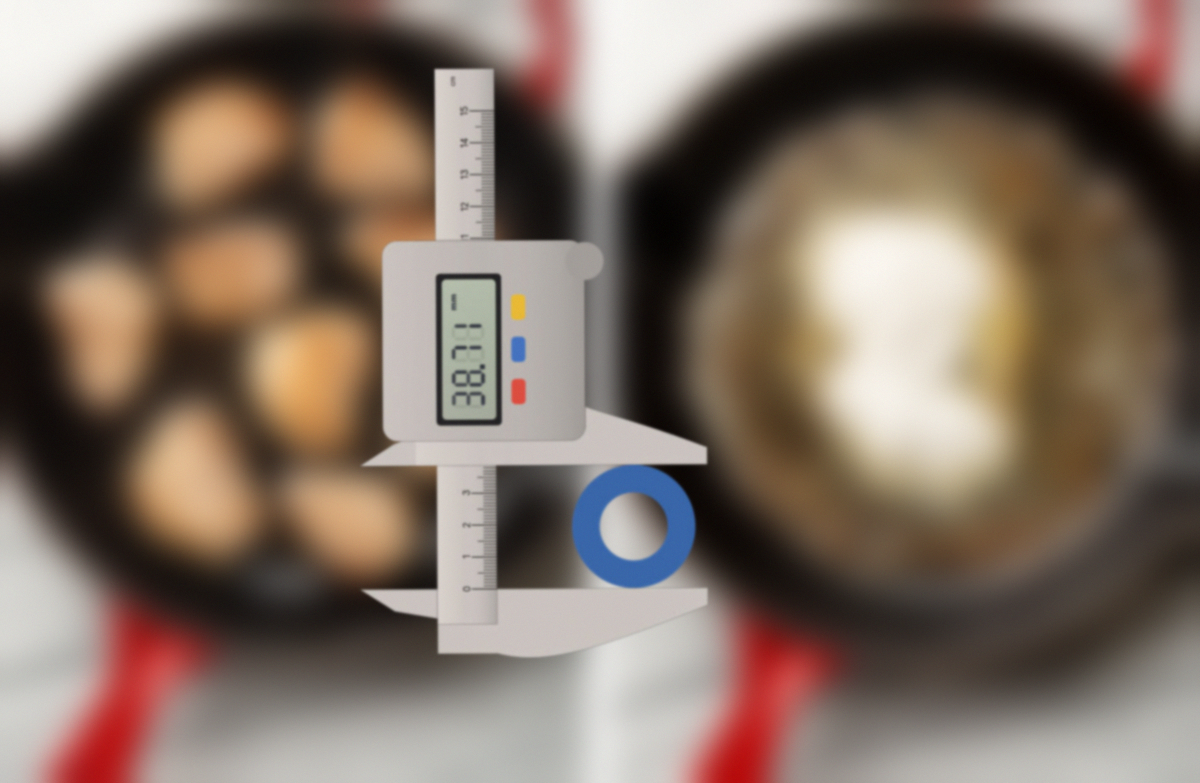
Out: 38.71; mm
